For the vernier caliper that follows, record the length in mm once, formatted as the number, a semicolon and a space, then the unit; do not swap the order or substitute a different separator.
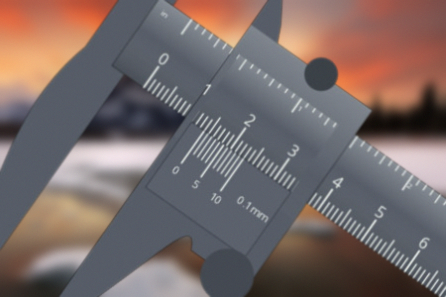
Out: 14.0; mm
